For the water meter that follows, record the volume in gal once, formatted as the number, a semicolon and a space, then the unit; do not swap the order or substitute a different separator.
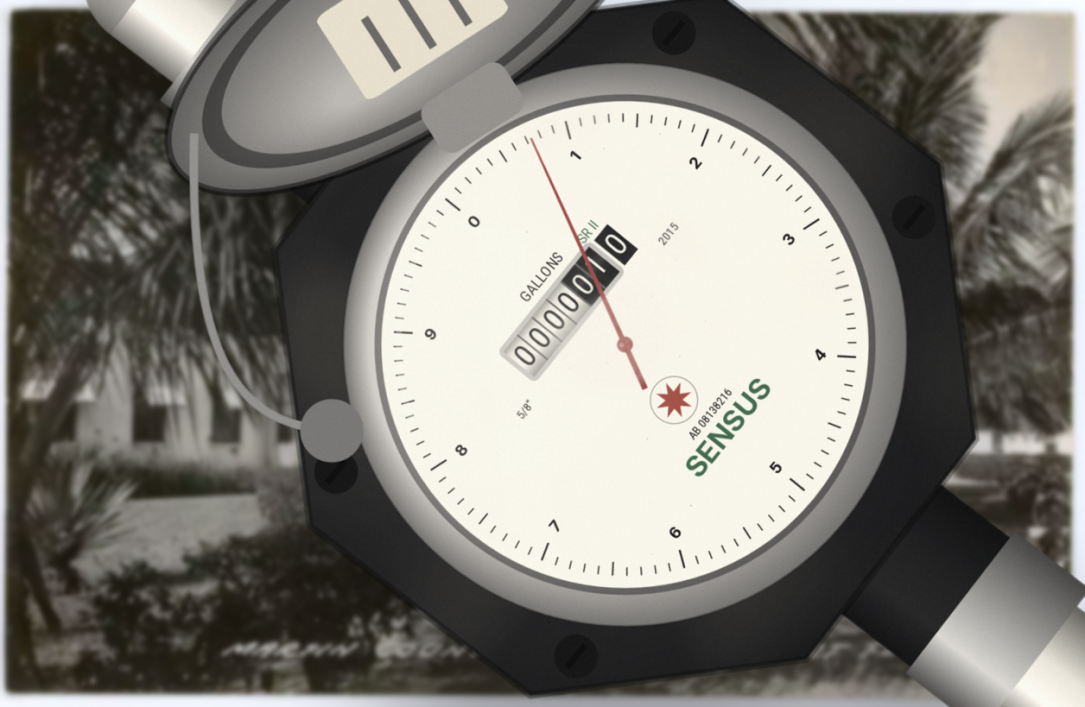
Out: 10.7; gal
